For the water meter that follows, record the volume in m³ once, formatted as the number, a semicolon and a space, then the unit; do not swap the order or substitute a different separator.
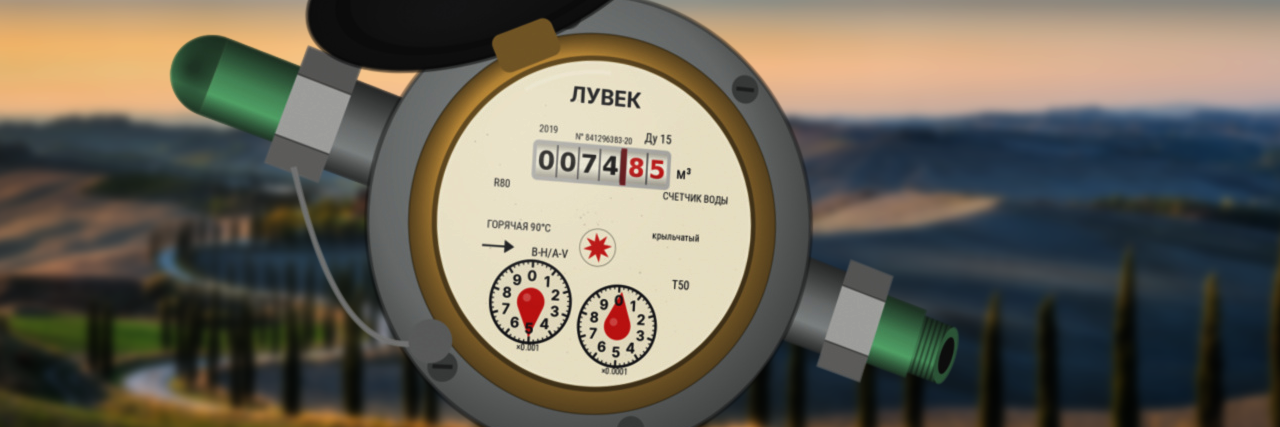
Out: 74.8550; m³
